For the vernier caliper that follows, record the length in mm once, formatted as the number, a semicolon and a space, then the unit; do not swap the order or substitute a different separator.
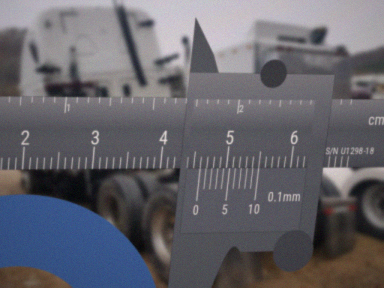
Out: 46.0; mm
